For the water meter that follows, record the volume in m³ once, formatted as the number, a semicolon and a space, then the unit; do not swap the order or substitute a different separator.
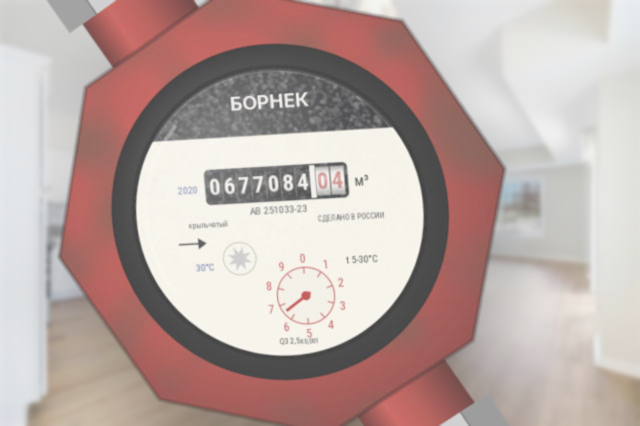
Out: 677084.046; m³
